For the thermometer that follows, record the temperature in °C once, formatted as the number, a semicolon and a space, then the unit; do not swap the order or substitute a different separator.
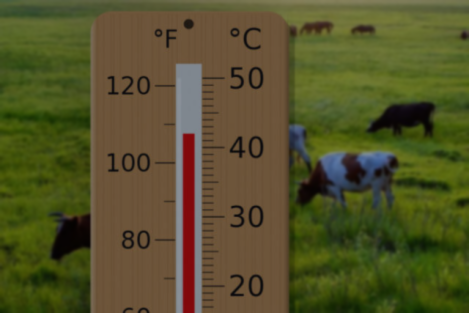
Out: 42; °C
